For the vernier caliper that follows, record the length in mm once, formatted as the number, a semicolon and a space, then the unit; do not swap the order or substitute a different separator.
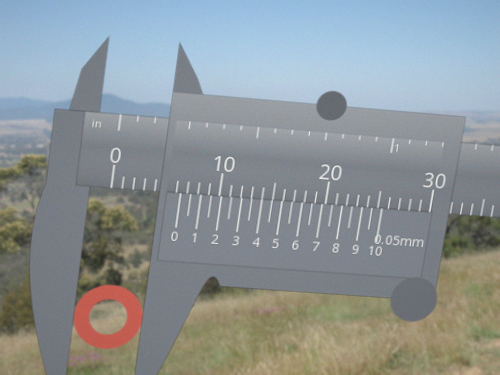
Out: 6.4; mm
